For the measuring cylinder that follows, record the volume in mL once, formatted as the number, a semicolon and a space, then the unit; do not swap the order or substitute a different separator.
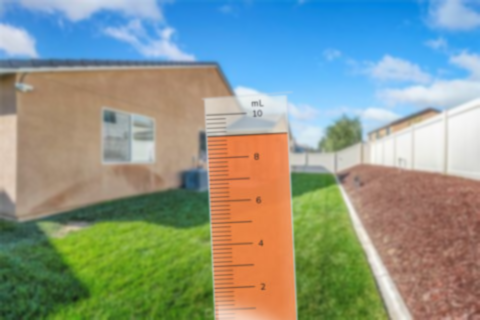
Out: 9; mL
